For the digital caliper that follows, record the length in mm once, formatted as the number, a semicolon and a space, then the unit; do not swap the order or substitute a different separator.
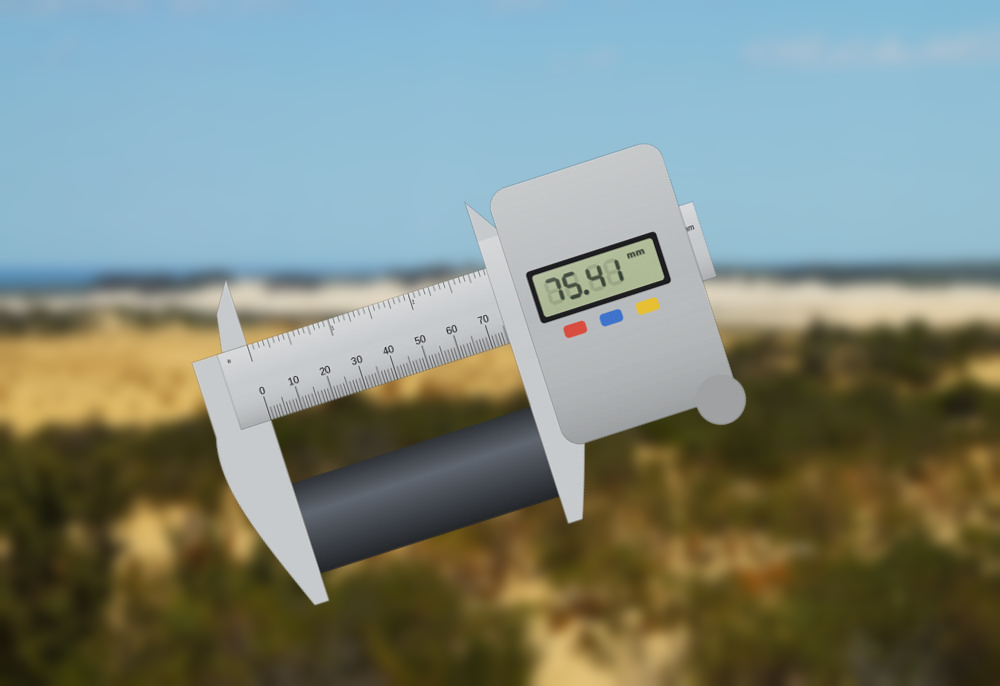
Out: 75.41; mm
